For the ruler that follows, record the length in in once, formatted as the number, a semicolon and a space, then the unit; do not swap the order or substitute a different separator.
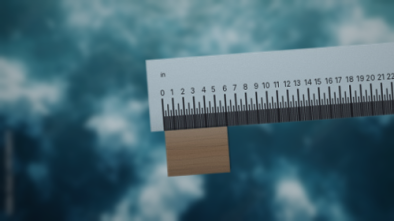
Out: 6; in
